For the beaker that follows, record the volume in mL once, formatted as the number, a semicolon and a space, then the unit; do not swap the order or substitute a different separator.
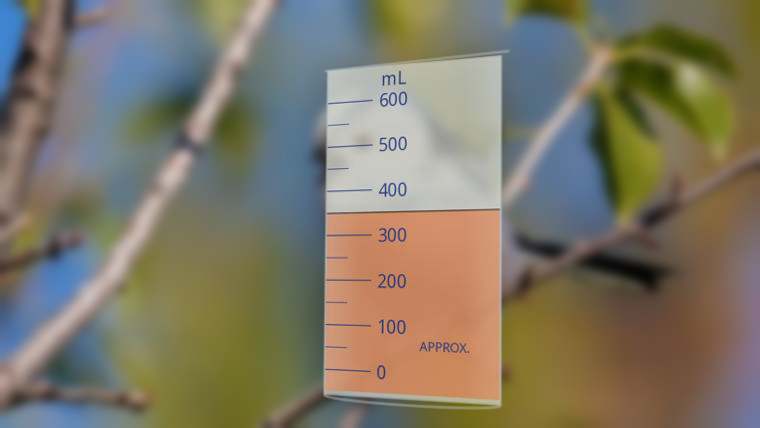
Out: 350; mL
